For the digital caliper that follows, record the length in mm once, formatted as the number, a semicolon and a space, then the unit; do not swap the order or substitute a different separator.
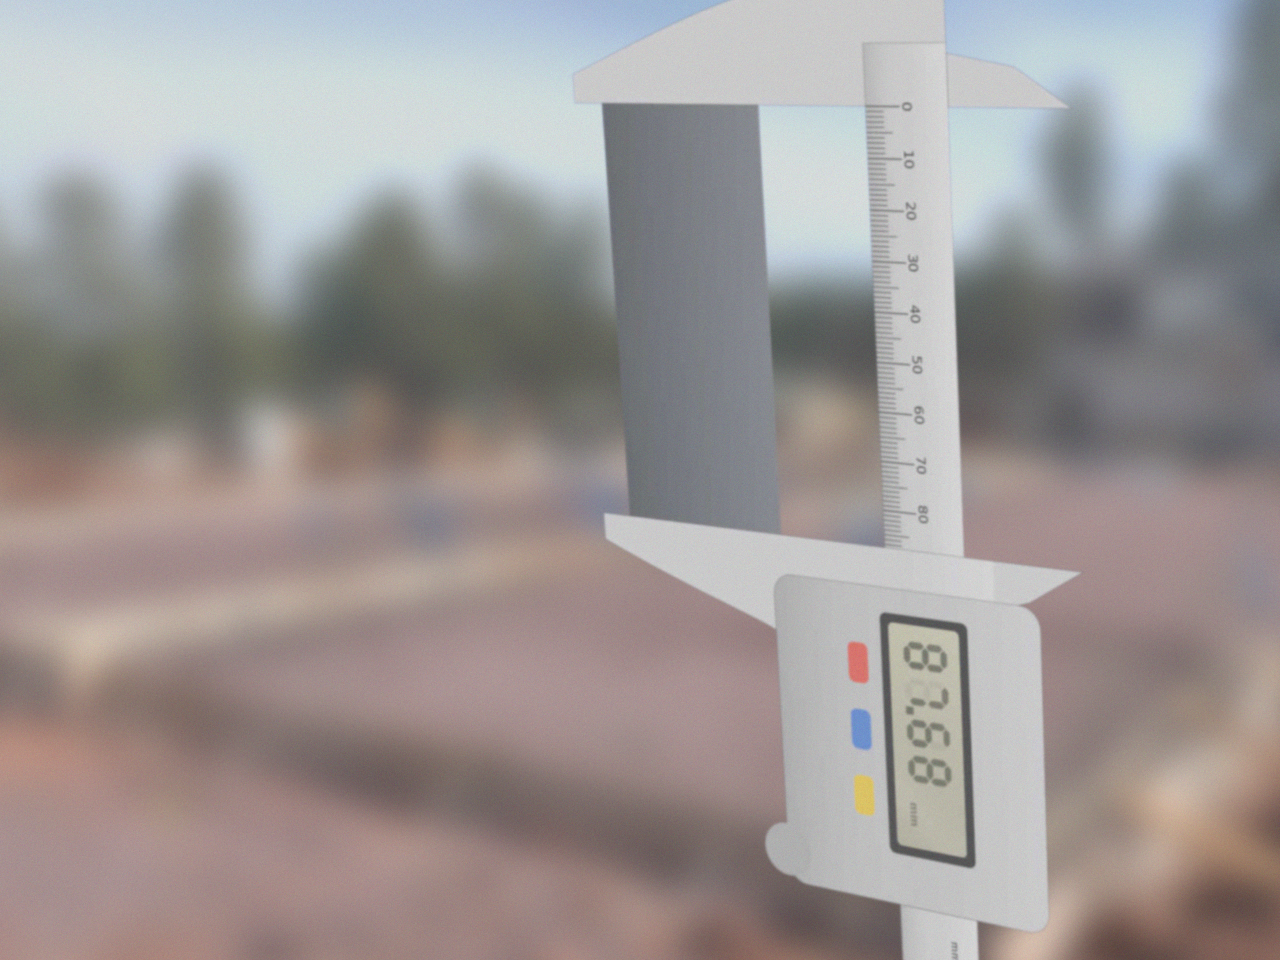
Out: 87.68; mm
